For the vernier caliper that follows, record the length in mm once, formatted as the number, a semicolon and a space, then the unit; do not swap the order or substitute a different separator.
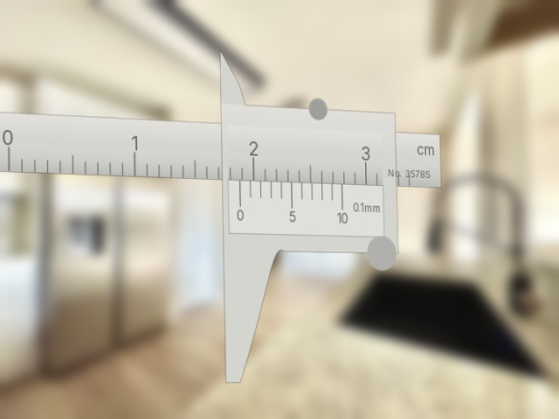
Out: 18.8; mm
